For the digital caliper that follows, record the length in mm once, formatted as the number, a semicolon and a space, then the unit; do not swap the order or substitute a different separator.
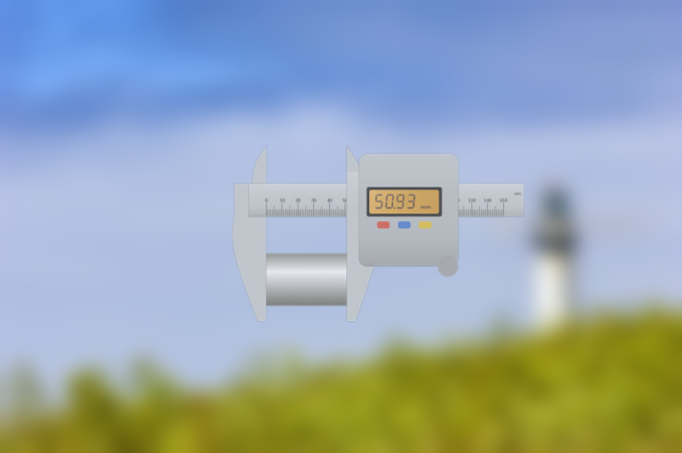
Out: 50.93; mm
